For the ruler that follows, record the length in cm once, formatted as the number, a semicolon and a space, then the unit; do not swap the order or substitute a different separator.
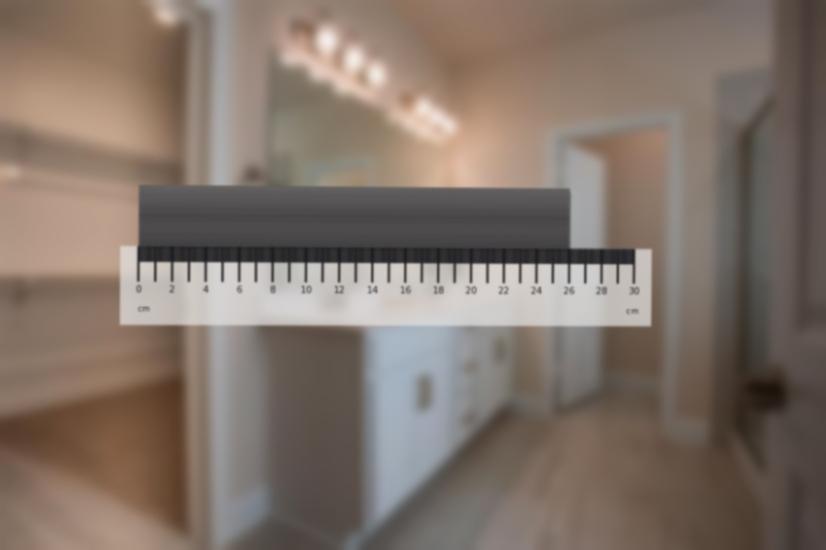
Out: 26; cm
